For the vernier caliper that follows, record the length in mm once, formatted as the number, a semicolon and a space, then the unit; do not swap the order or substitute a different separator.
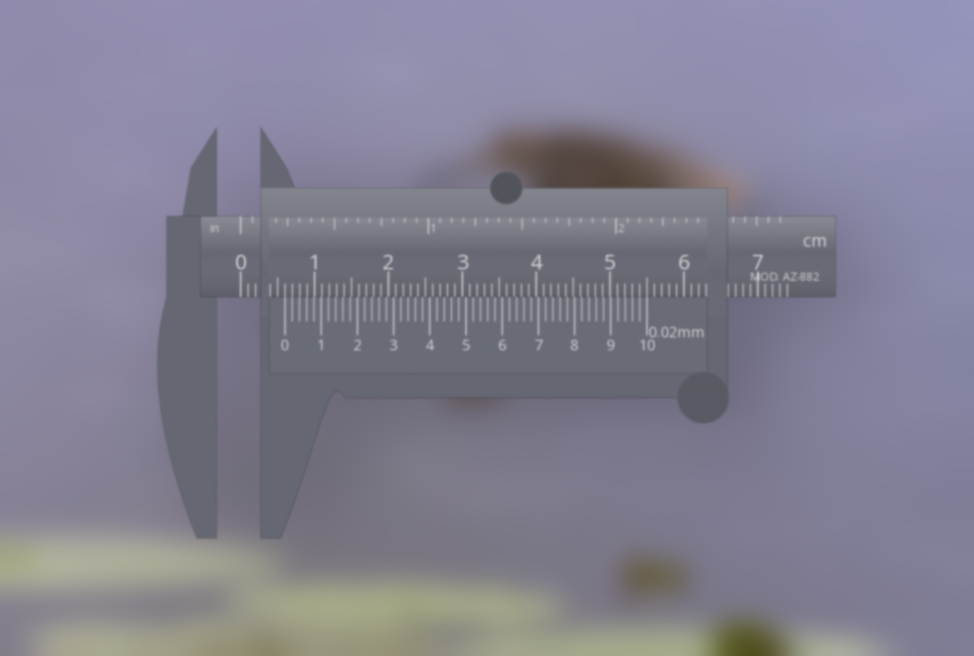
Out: 6.0; mm
